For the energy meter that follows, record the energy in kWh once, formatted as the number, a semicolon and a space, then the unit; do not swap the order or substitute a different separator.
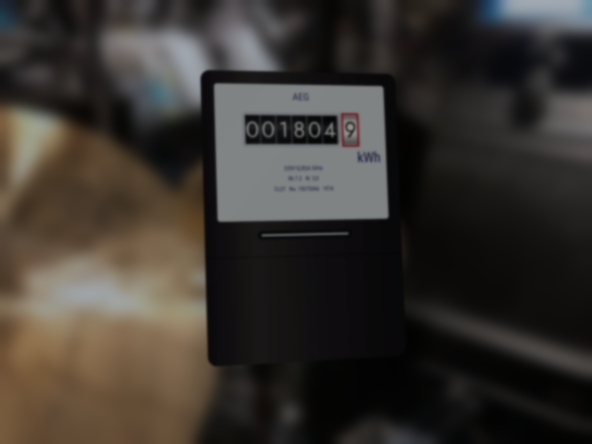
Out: 1804.9; kWh
